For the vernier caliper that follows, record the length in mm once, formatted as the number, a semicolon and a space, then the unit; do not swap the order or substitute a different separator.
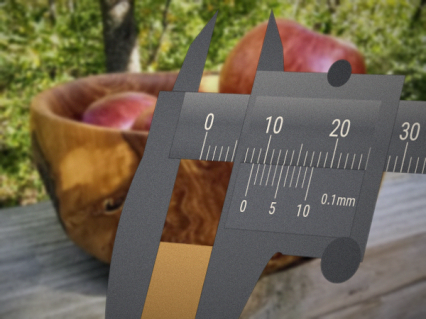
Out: 8.4; mm
